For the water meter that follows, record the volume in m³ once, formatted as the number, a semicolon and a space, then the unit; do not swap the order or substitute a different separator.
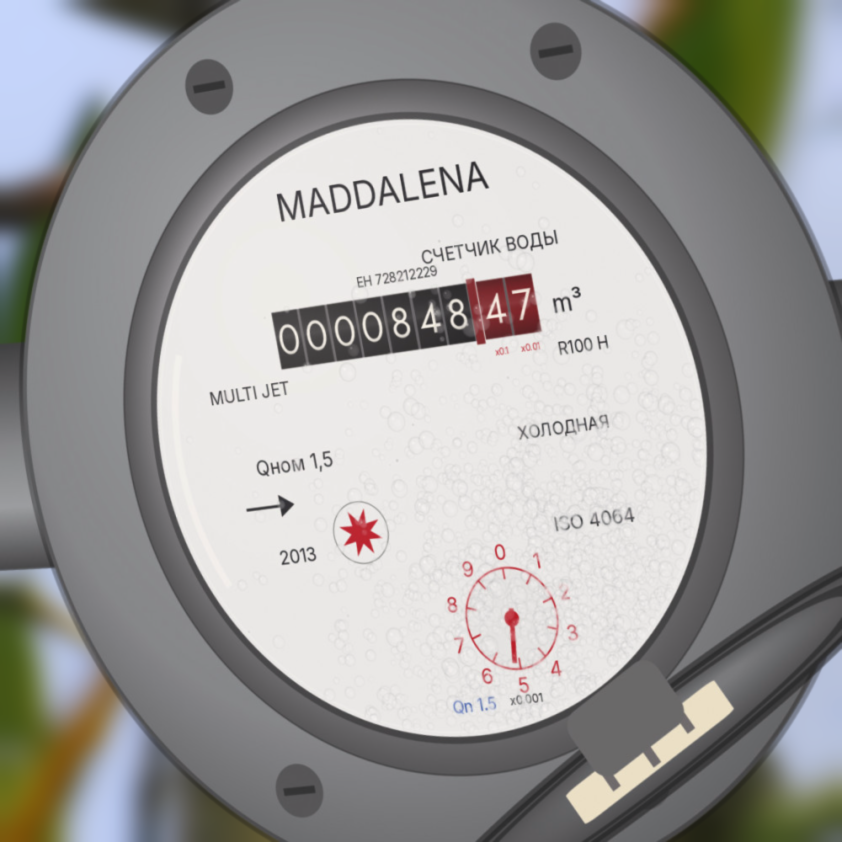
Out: 848.475; m³
